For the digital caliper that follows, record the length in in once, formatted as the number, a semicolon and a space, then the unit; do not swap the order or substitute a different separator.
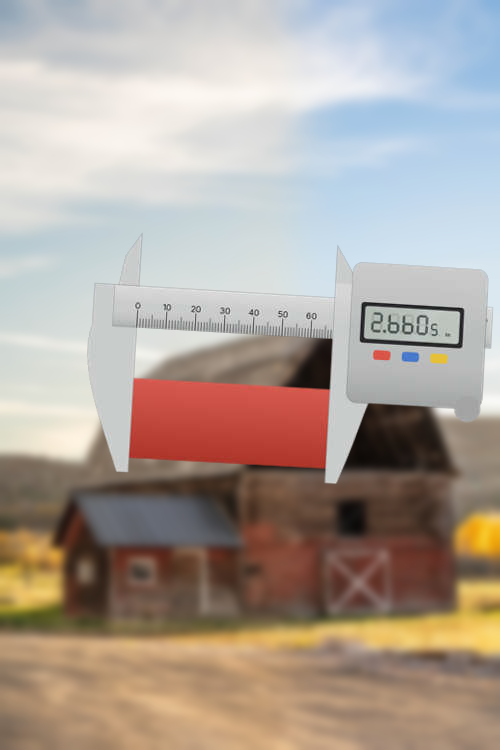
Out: 2.6605; in
